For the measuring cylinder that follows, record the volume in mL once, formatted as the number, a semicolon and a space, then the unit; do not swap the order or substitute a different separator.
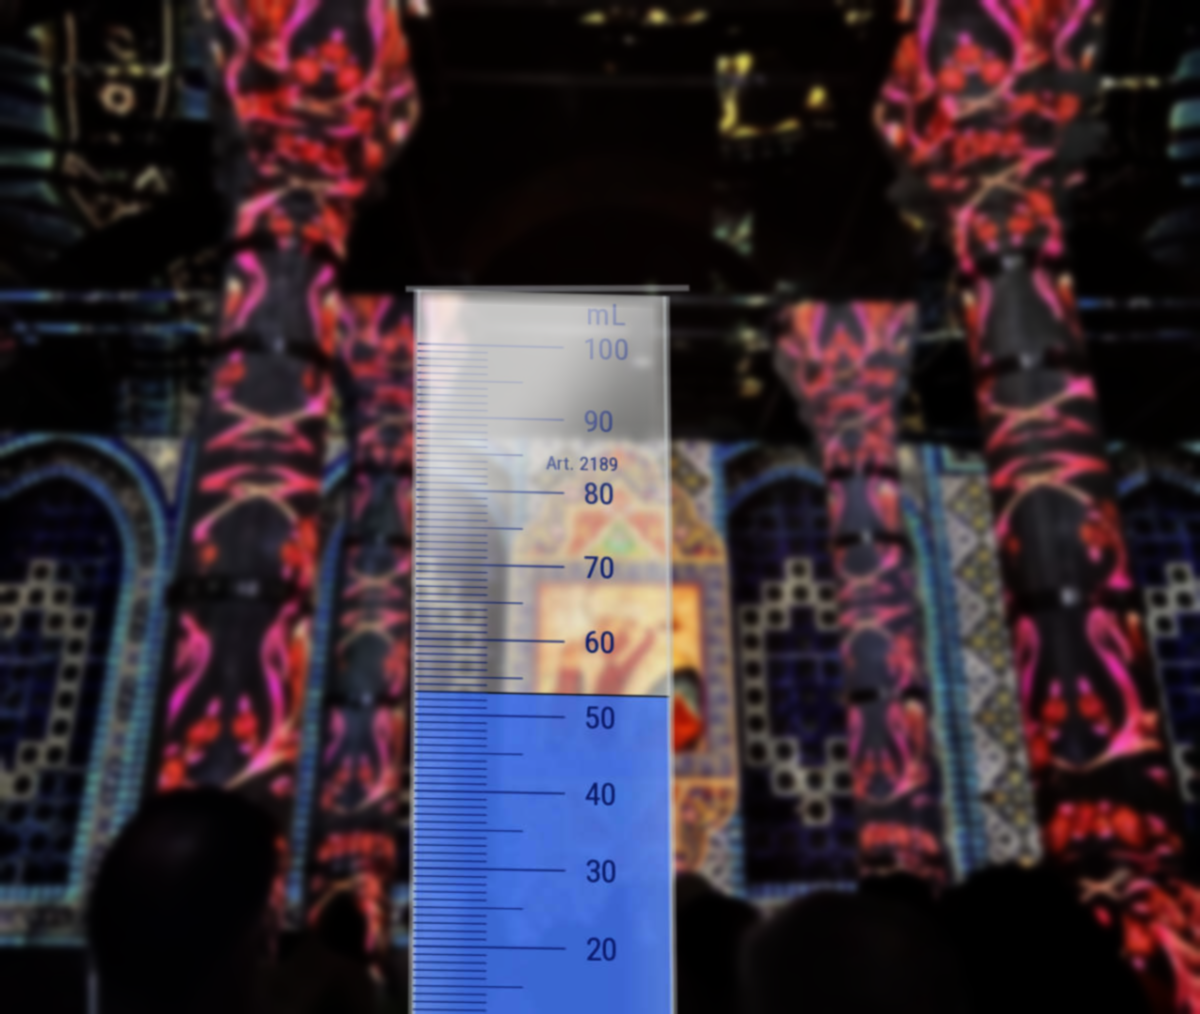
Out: 53; mL
